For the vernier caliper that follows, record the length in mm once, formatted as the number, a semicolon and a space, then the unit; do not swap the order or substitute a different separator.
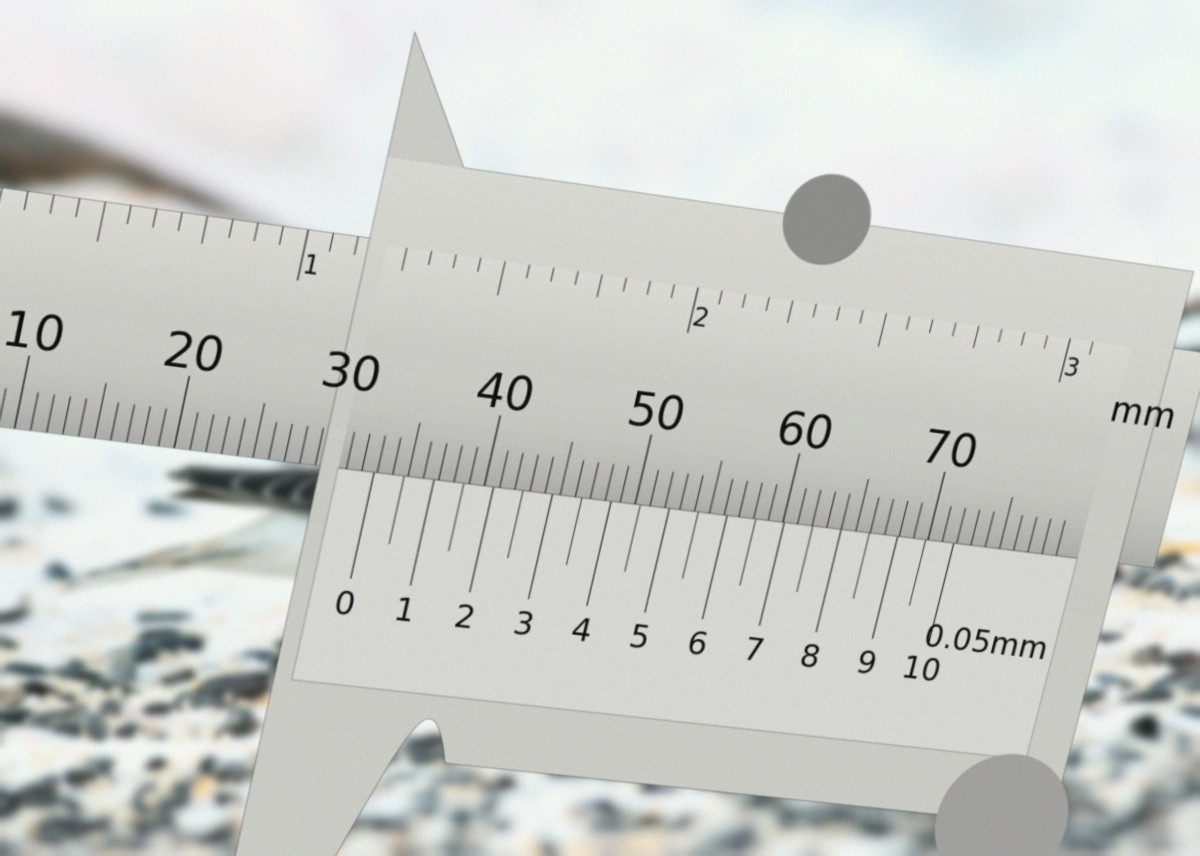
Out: 32.8; mm
